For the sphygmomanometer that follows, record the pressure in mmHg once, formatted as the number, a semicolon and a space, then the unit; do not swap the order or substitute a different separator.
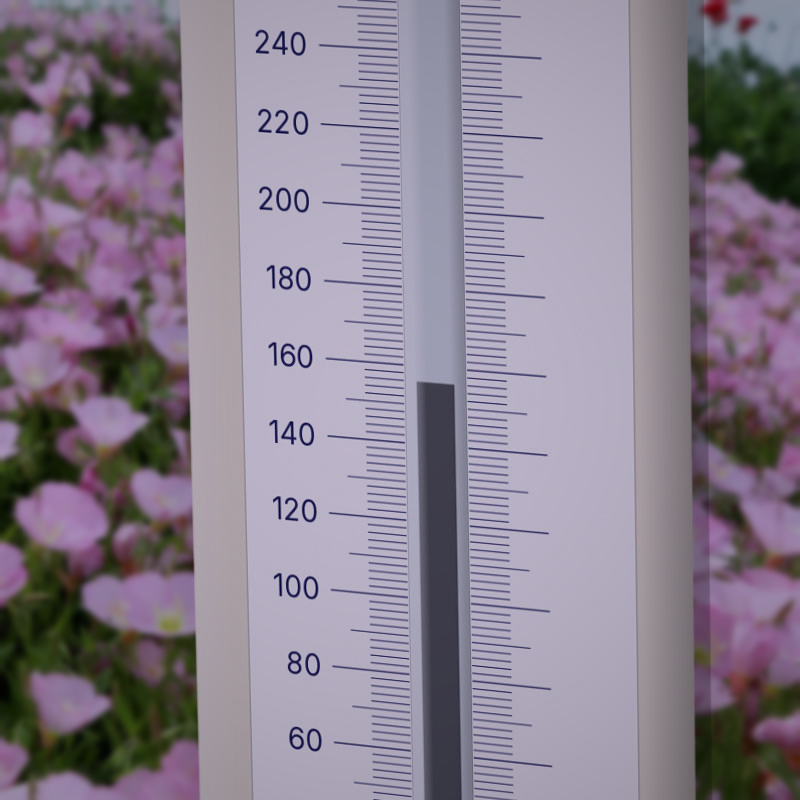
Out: 156; mmHg
